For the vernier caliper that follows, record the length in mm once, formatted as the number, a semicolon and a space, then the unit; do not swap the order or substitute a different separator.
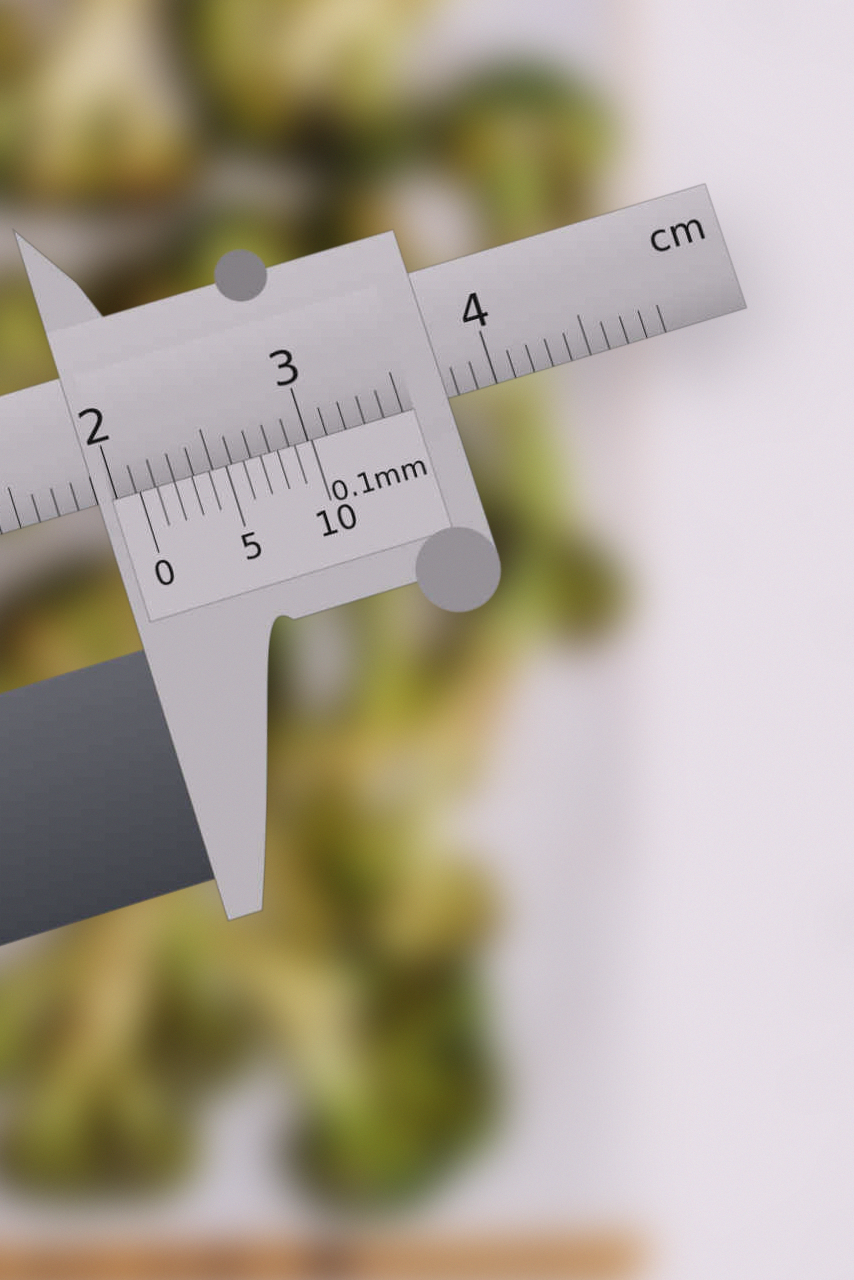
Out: 21.2; mm
